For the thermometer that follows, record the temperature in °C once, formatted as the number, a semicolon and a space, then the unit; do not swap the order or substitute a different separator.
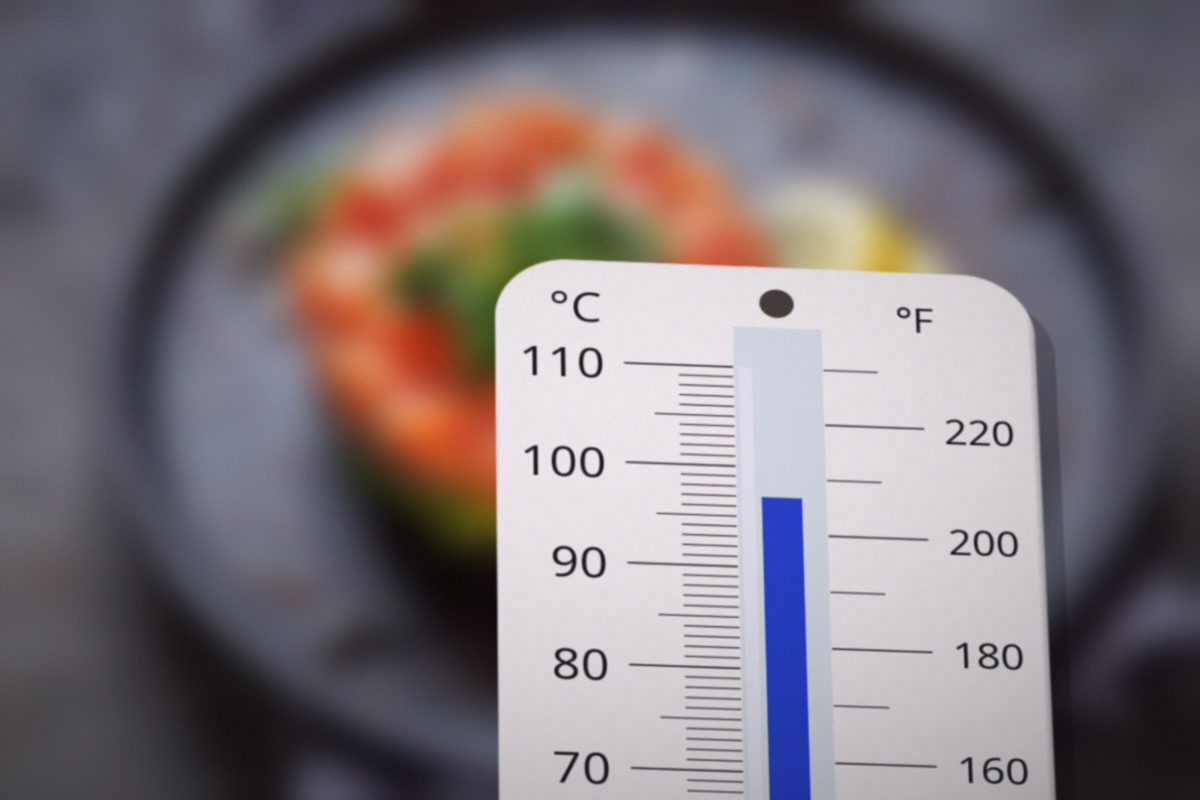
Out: 97; °C
